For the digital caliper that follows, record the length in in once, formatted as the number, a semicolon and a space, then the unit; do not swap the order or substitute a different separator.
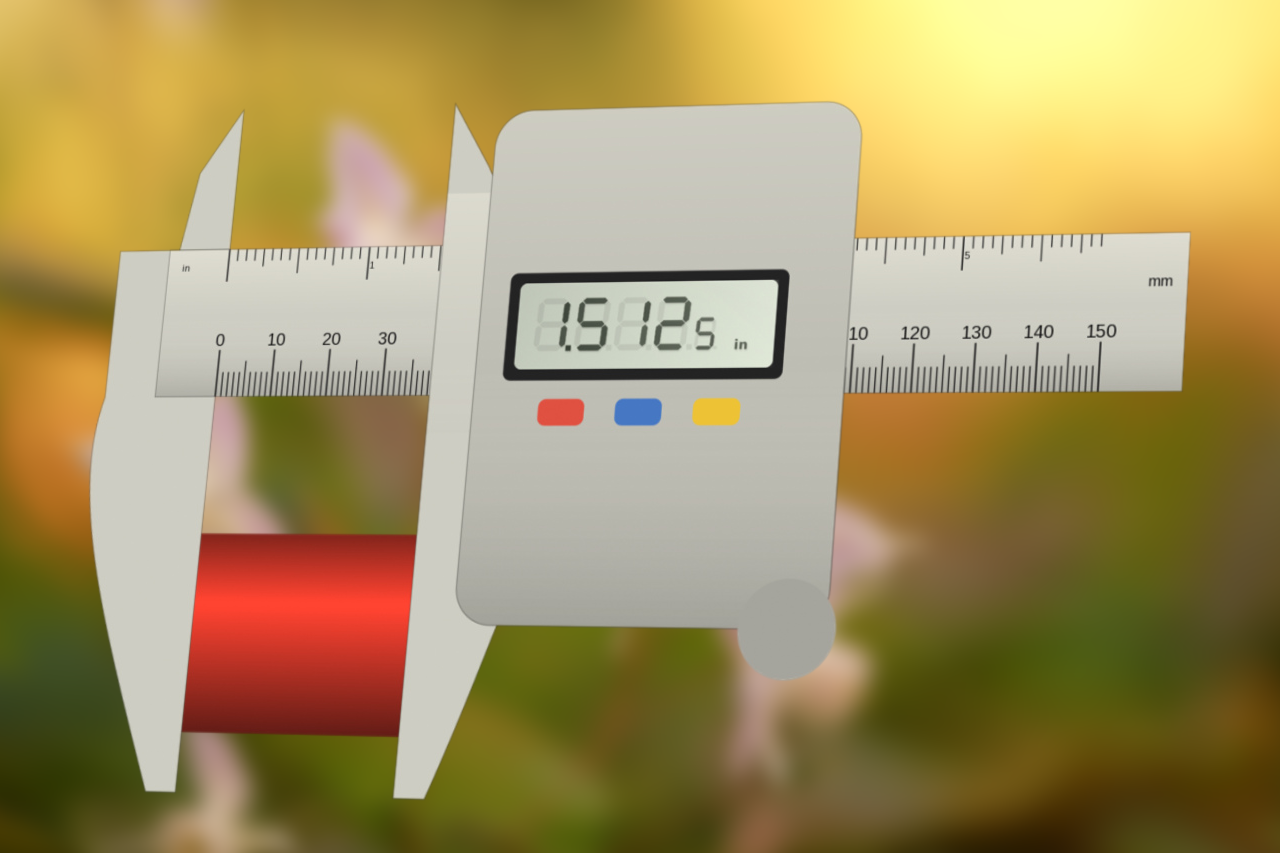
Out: 1.5125; in
